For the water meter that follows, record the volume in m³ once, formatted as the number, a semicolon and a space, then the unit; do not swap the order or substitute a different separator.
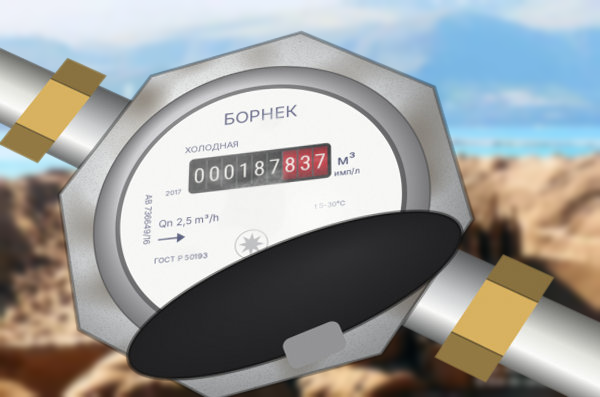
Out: 187.837; m³
